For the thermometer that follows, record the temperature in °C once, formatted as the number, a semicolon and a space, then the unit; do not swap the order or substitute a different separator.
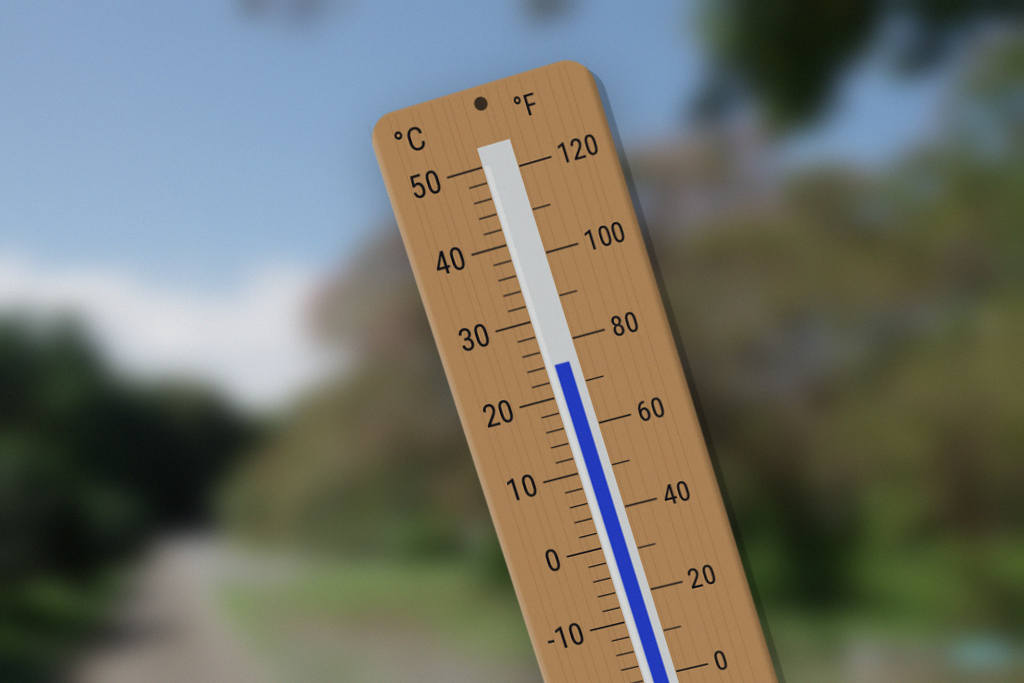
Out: 24; °C
